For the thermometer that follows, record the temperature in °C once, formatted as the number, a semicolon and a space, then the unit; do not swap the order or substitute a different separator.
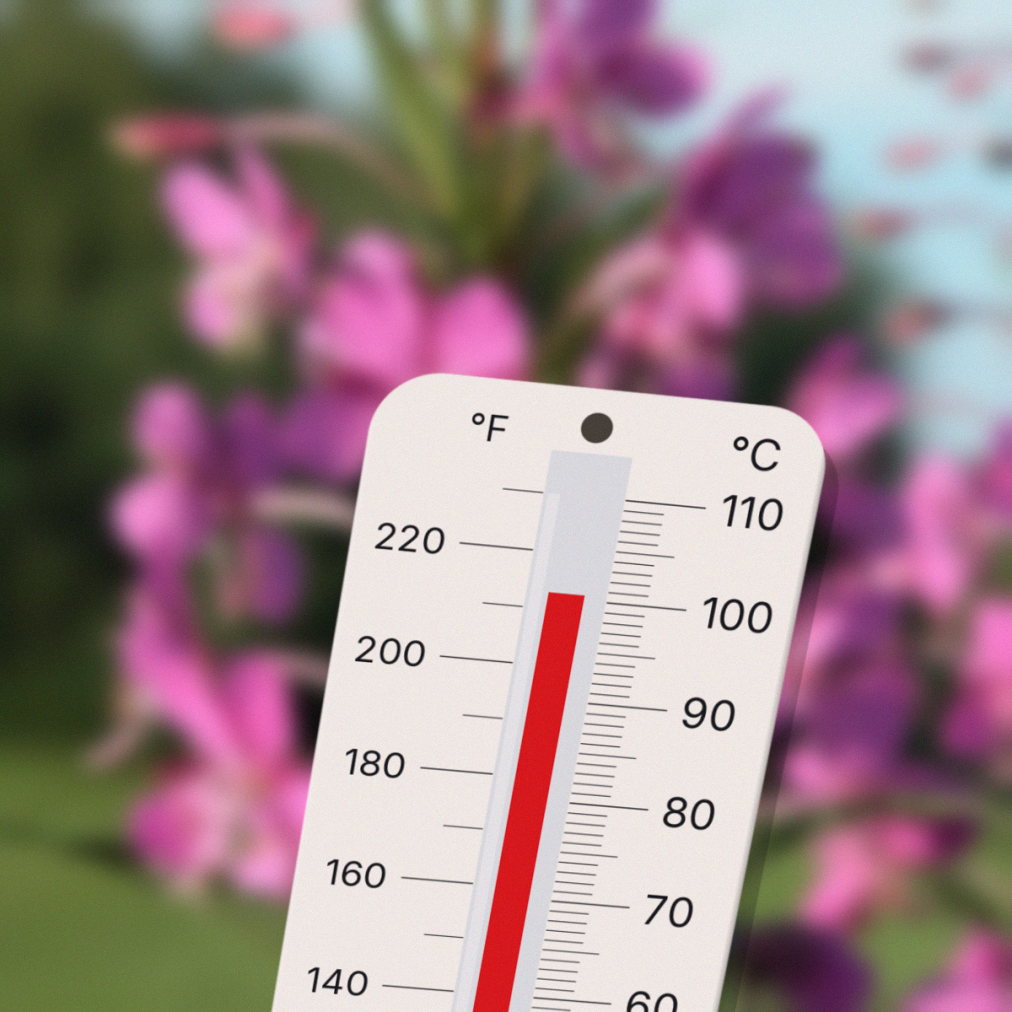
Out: 100.5; °C
